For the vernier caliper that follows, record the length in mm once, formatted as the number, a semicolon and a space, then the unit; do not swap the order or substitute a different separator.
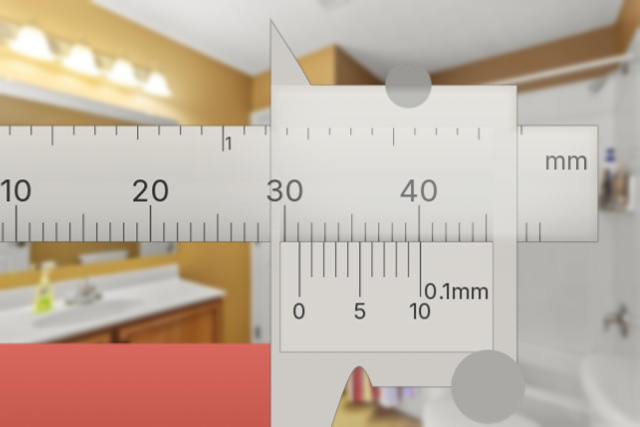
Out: 31.1; mm
